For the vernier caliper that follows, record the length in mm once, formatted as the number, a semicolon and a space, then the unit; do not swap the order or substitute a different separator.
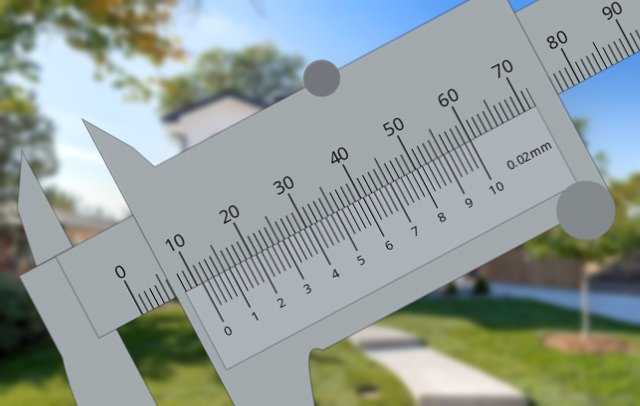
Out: 11.0; mm
